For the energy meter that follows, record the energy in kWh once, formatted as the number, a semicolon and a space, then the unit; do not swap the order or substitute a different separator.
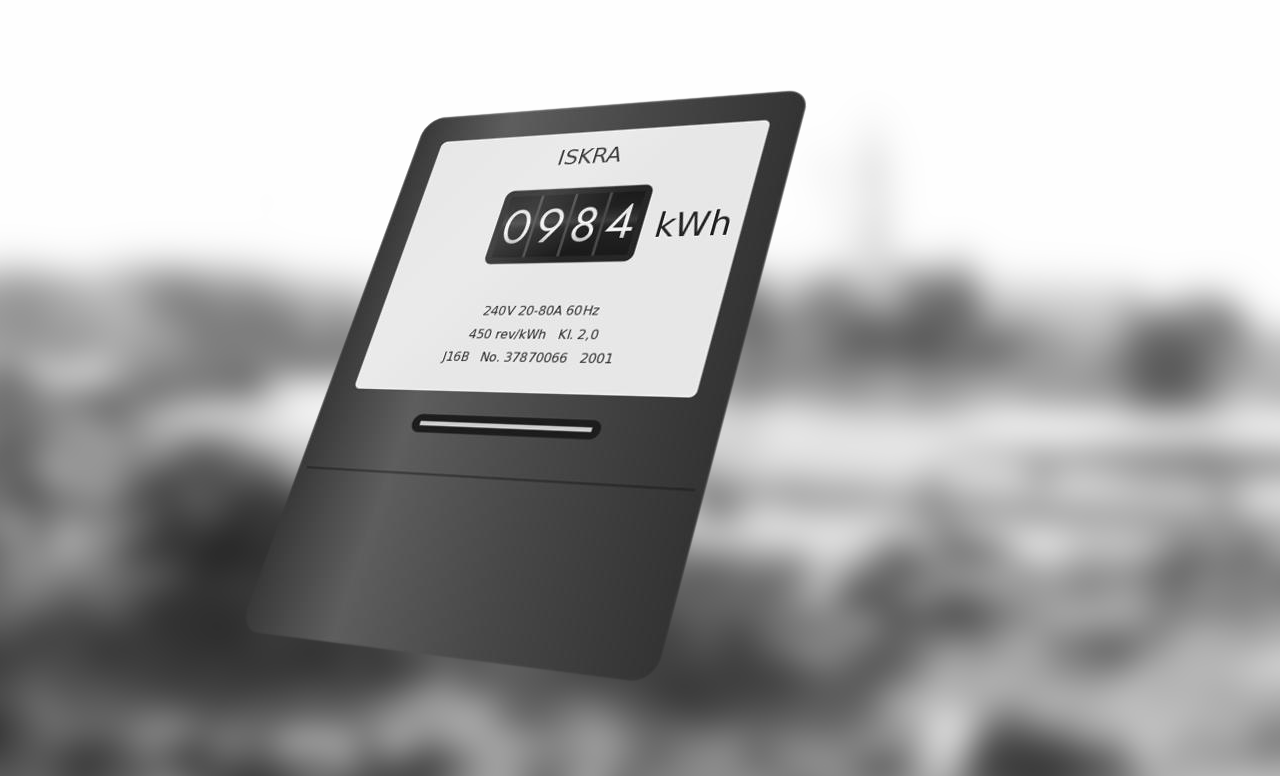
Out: 984; kWh
